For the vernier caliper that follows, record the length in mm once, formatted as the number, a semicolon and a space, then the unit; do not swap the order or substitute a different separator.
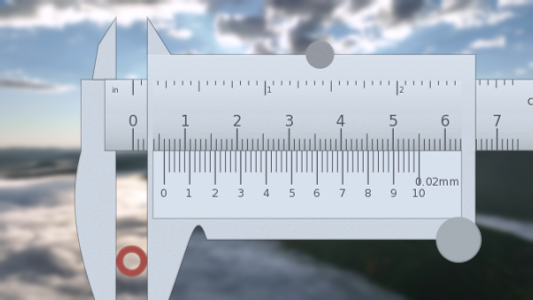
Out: 6.0; mm
